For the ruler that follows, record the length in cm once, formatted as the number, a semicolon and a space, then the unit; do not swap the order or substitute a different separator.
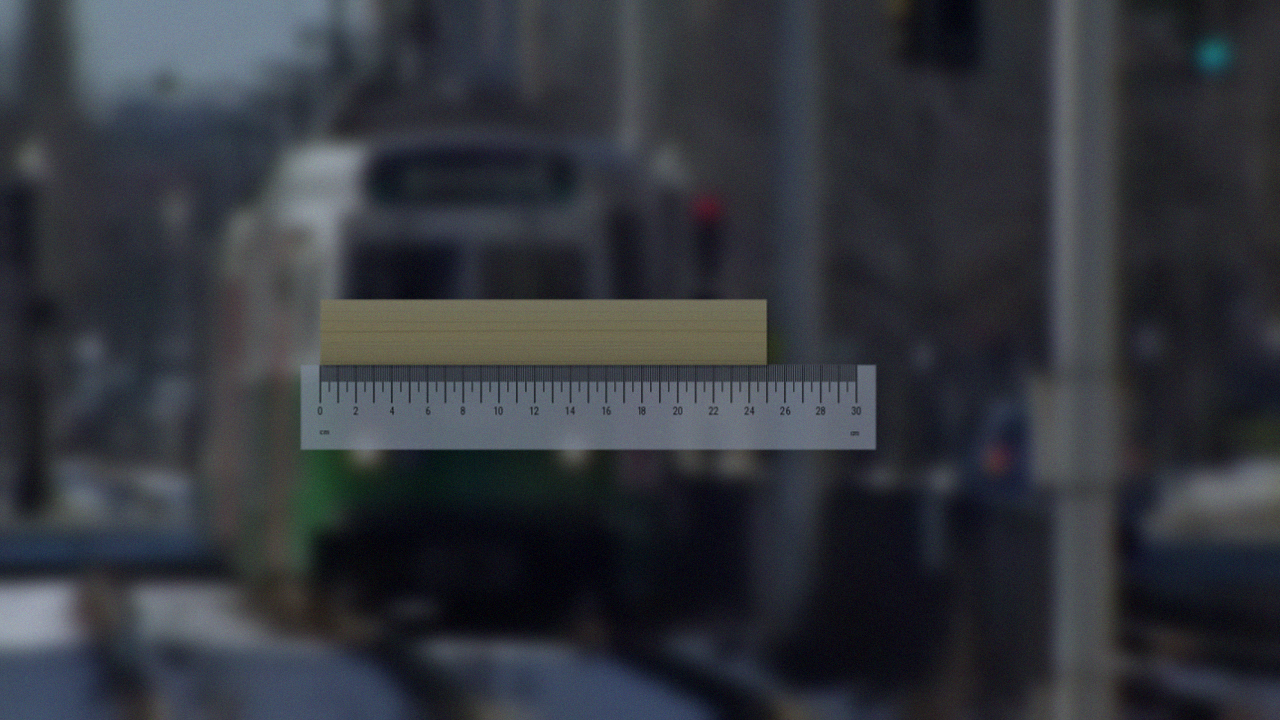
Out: 25; cm
